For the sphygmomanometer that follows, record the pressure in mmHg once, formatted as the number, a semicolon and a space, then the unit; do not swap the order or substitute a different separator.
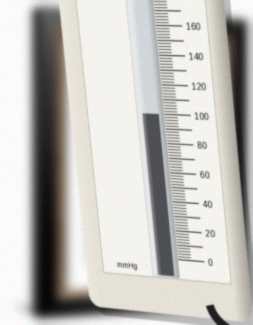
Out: 100; mmHg
